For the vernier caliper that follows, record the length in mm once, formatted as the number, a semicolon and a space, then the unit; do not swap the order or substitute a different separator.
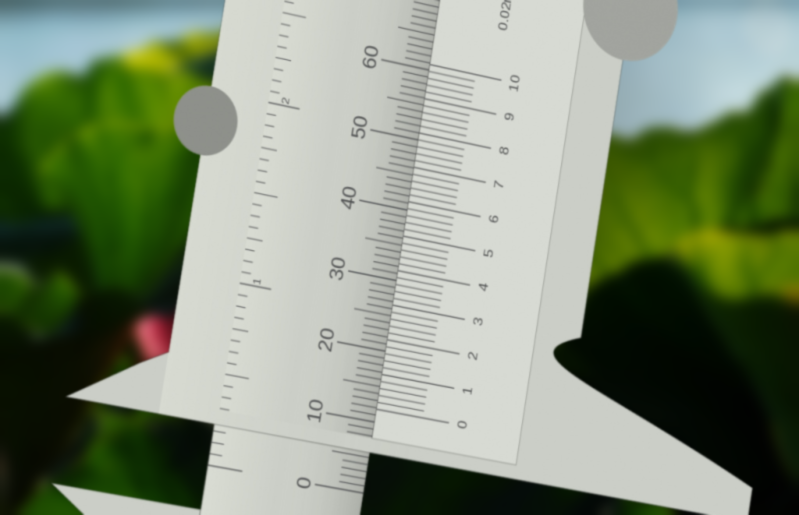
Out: 11.8; mm
